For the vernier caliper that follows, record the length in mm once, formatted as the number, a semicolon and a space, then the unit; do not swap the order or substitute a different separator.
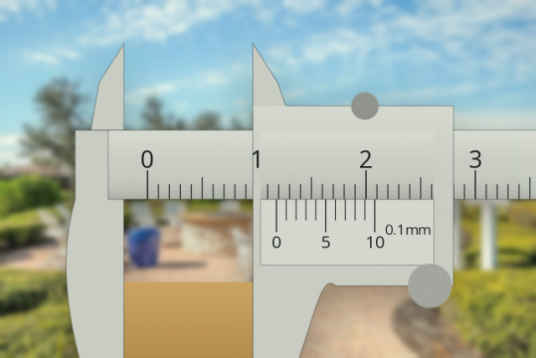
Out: 11.8; mm
